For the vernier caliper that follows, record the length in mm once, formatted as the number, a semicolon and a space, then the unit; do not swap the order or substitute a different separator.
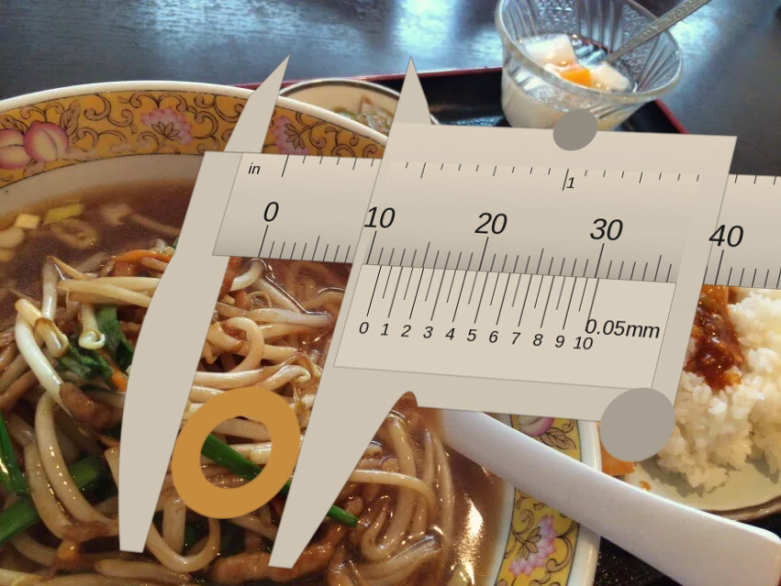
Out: 11.3; mm
